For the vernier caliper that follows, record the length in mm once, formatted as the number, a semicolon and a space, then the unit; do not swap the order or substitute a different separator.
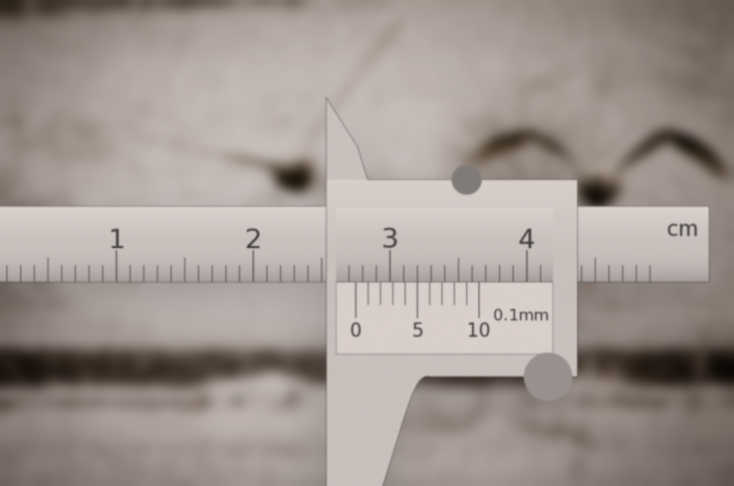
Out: 27.5; mm
